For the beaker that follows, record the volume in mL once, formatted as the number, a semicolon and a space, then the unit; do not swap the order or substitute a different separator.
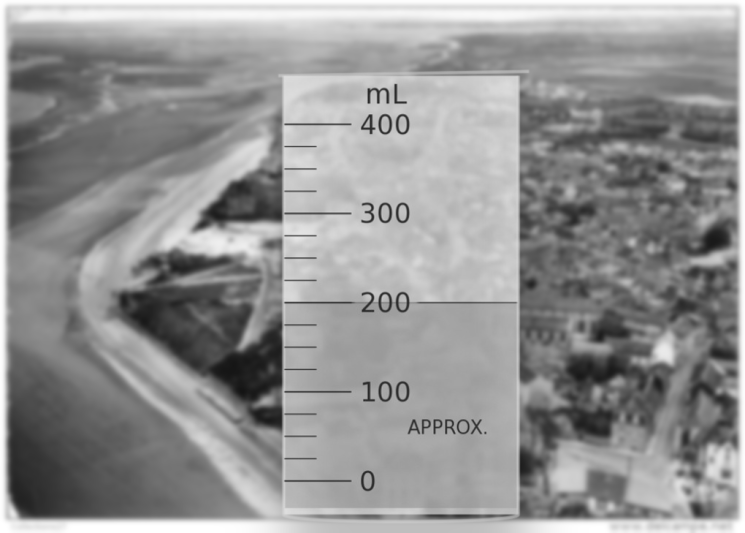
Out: 200; mL
